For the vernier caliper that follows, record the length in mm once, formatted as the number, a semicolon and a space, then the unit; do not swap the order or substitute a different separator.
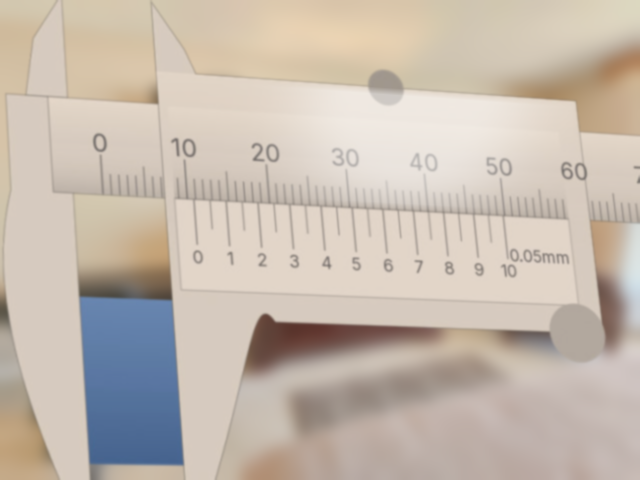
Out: 10.8; mm
